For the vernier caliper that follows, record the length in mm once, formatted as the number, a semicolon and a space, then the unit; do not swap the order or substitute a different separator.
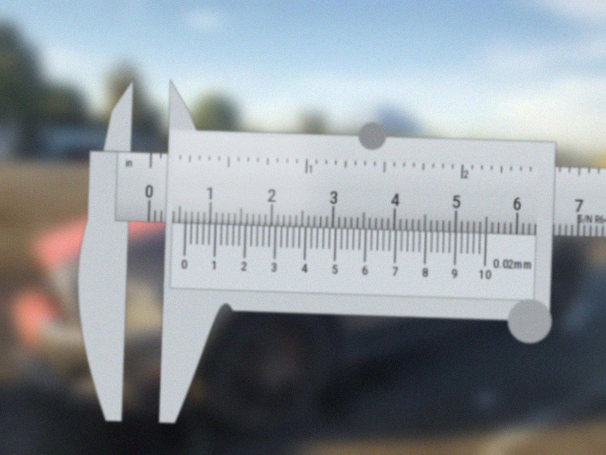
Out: 6.0; mm
